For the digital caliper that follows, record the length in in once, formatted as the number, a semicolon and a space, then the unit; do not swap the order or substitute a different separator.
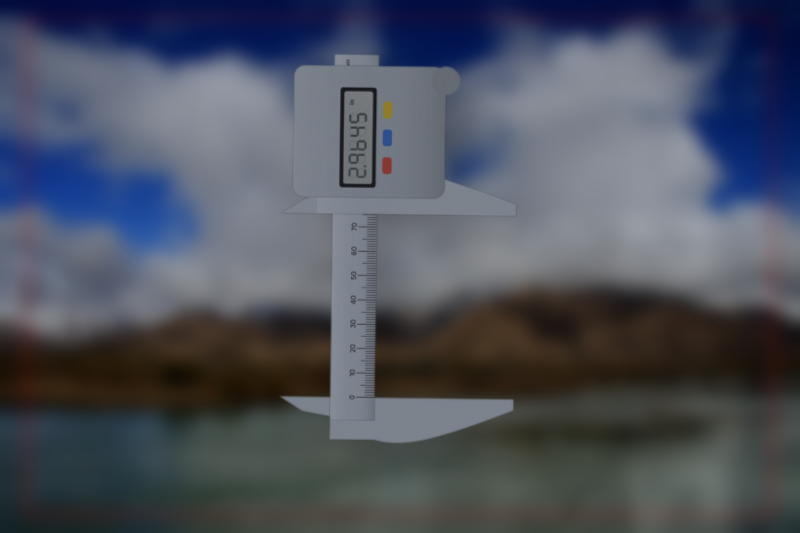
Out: 2.9645; in
